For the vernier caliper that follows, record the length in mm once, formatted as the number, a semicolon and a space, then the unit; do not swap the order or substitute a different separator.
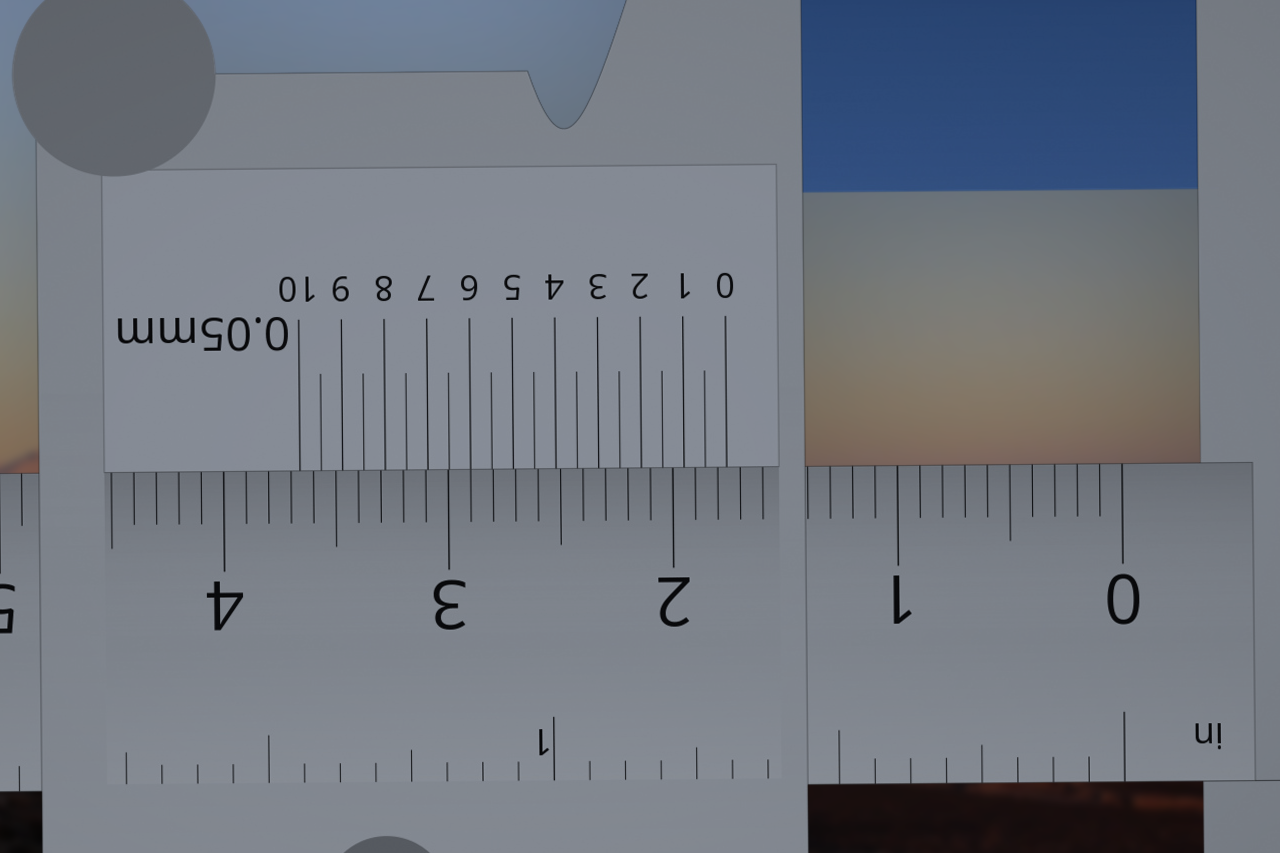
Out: 17.6; mm
